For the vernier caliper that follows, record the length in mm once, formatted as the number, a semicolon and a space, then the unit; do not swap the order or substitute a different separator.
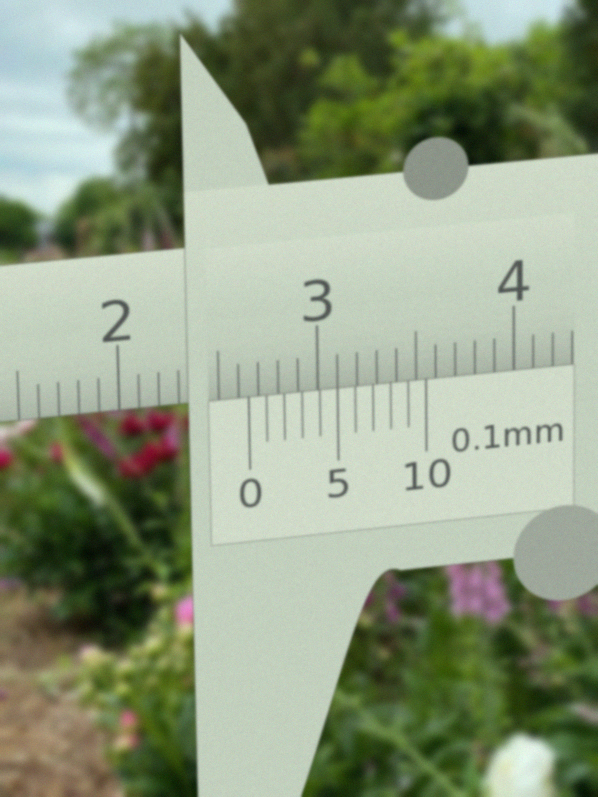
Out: 26.5; mm
